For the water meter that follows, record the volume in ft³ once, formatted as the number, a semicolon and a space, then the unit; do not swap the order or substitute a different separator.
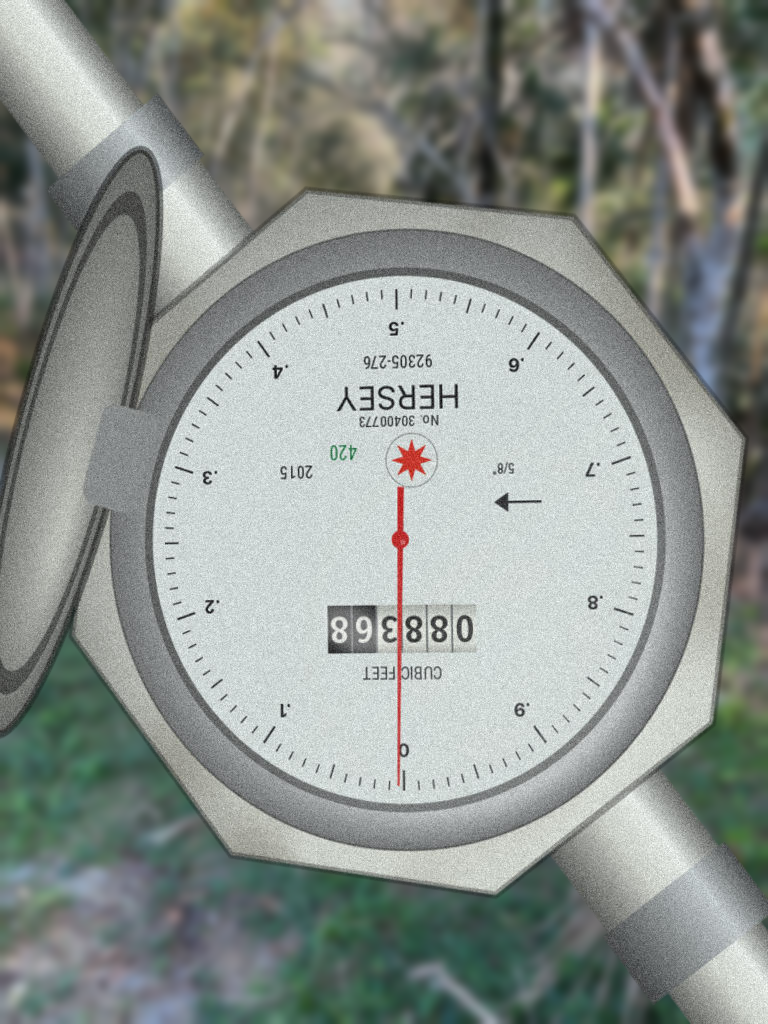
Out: 88368.00; ft³
